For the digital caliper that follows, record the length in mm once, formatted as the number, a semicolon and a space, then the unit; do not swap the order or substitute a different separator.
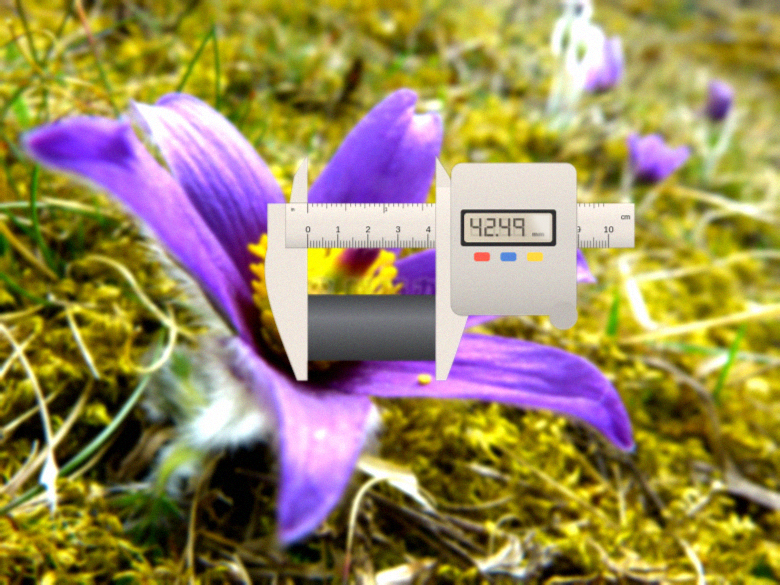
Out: 42.49; mm
